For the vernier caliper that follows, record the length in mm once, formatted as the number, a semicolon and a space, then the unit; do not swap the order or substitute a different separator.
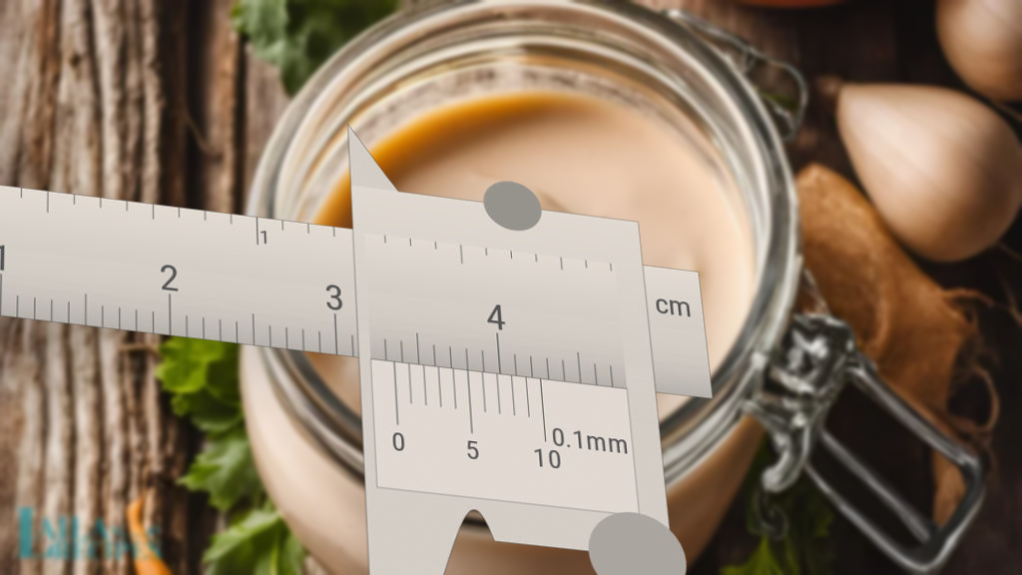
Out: 33.5; mm
